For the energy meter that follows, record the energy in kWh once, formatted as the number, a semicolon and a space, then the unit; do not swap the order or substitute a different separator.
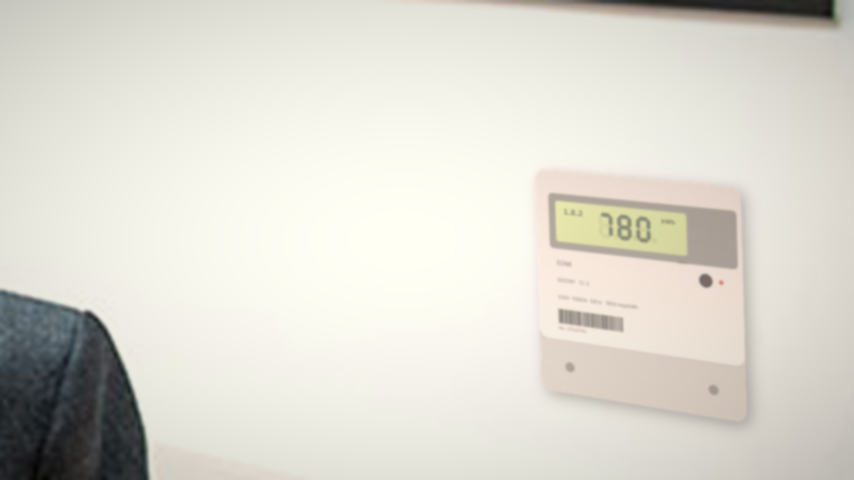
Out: 780; kWh
